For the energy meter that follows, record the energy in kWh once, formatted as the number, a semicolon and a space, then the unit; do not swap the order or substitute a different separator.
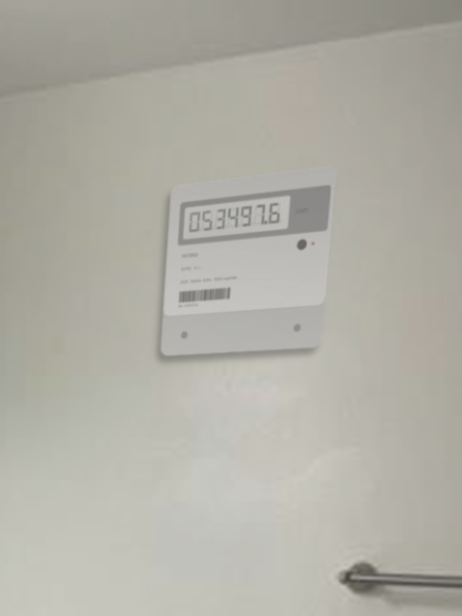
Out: 53497.6; kWh
